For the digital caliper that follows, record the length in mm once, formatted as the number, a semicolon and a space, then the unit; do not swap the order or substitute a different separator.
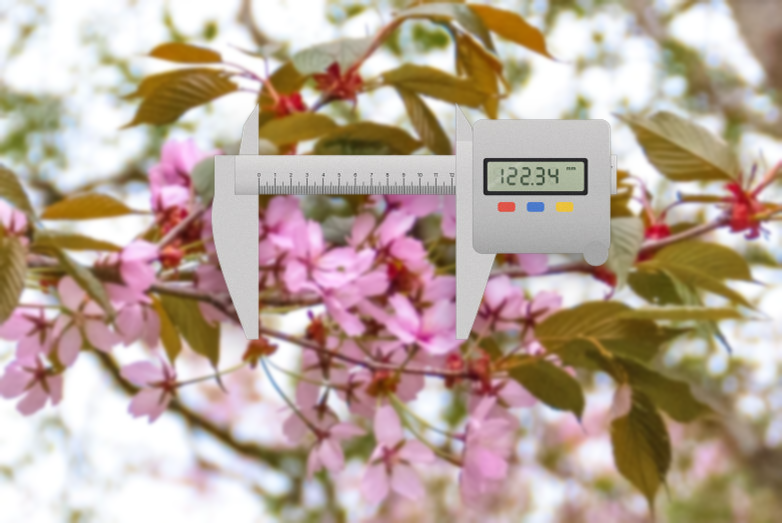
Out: 122.34; mm
